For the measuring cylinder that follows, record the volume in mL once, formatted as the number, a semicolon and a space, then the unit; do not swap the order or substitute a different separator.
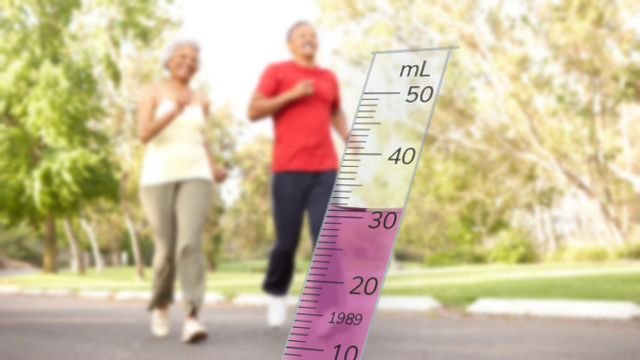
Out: 31; mL
